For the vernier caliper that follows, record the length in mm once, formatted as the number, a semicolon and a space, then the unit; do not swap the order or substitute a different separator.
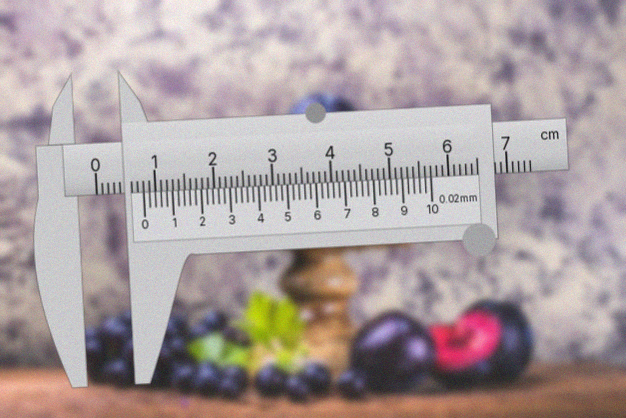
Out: 8.0; mm
